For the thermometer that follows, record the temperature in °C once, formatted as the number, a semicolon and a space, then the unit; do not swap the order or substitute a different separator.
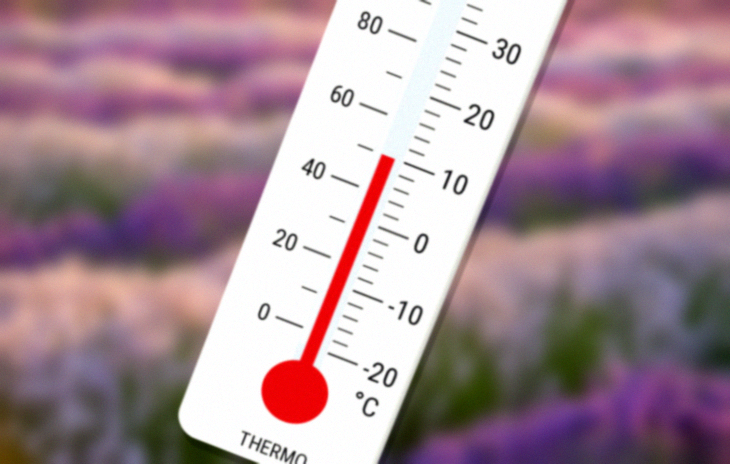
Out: 10; °C
